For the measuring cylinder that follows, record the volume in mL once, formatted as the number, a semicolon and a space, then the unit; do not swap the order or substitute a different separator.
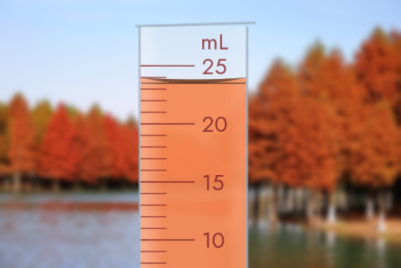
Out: 23.5; mL
